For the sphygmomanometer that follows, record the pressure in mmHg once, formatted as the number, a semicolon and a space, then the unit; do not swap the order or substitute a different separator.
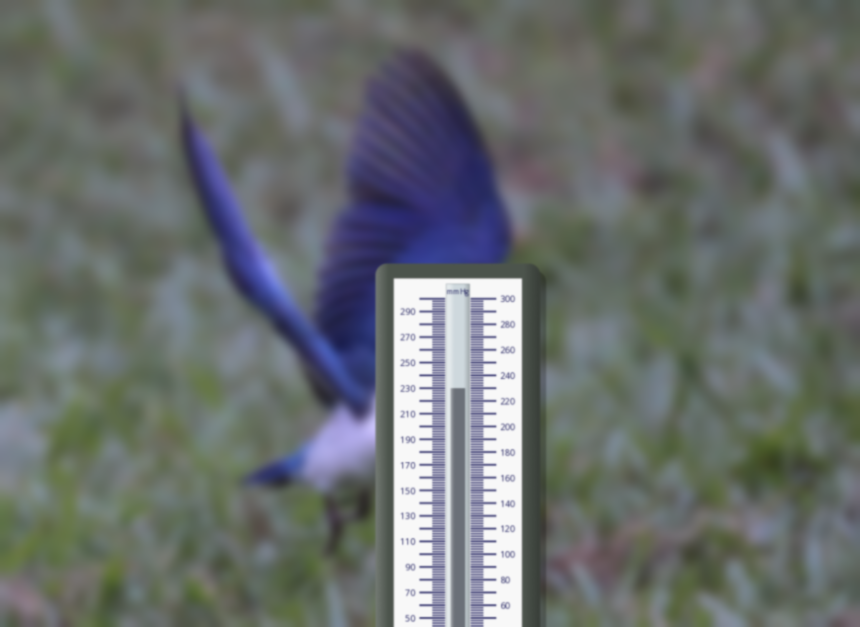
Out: 230; mmHg
